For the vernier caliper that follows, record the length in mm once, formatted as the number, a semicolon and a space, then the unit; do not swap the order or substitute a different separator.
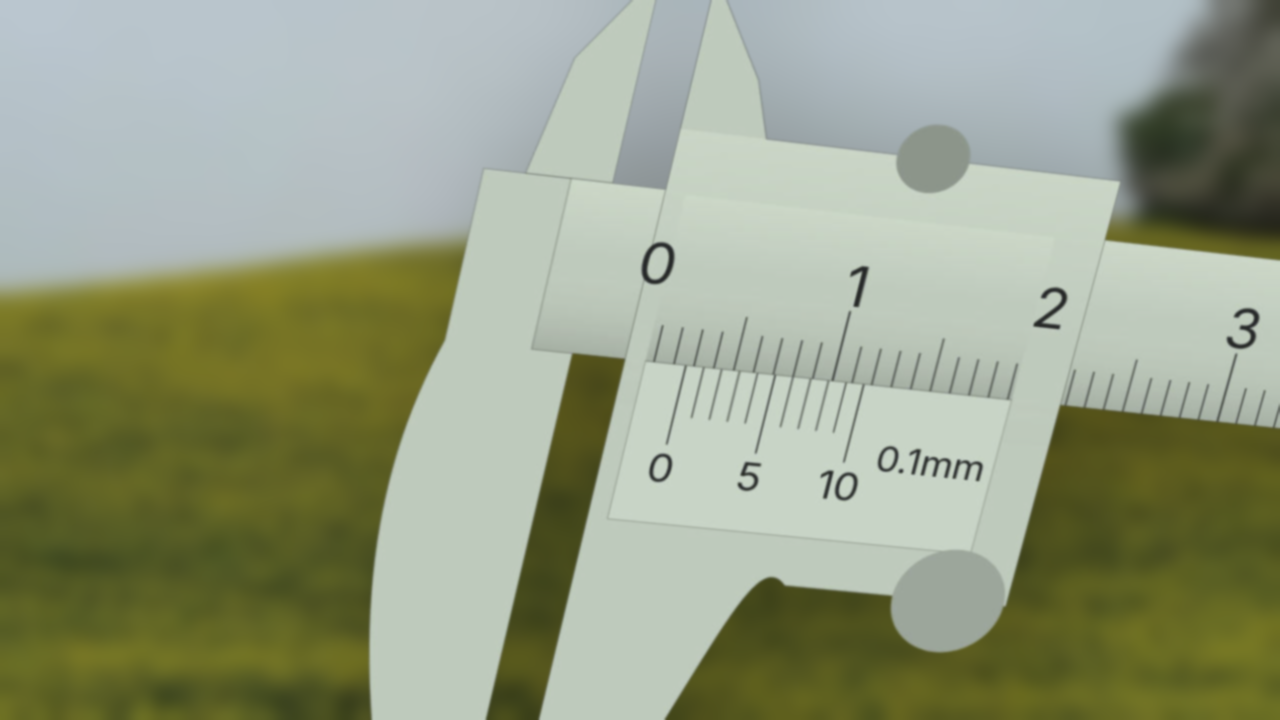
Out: 2.6; mm
